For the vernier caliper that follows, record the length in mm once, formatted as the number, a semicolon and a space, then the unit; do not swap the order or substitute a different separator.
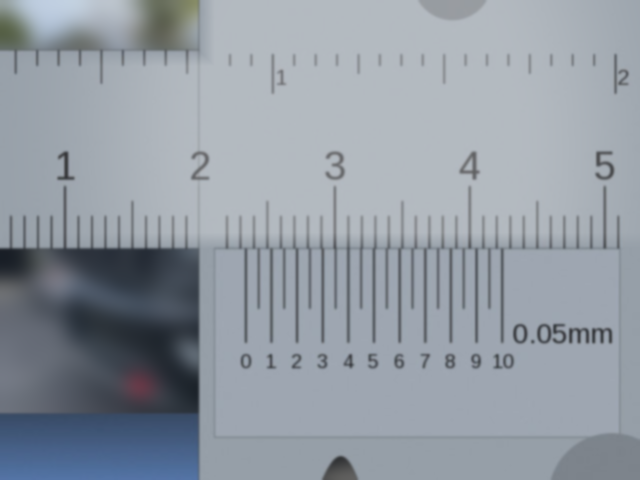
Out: 23.4; mm
